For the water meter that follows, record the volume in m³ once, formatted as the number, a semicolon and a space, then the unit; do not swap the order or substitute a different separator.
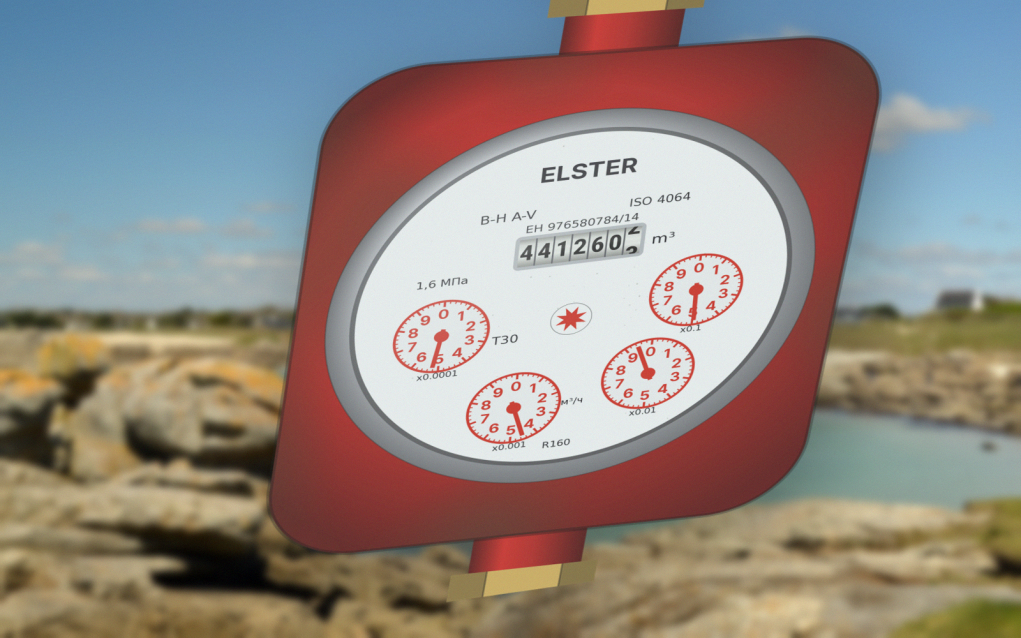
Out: 4412602.4945; m³
